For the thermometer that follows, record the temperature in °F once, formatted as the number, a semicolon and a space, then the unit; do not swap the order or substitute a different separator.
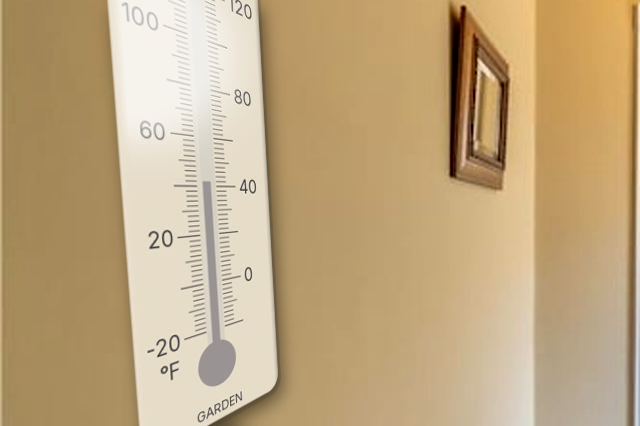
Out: 42; °F
